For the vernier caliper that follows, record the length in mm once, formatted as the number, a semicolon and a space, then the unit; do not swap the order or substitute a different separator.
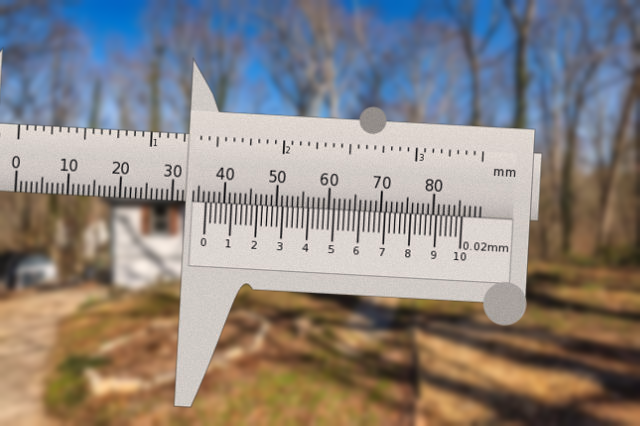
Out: 36.5; mm
